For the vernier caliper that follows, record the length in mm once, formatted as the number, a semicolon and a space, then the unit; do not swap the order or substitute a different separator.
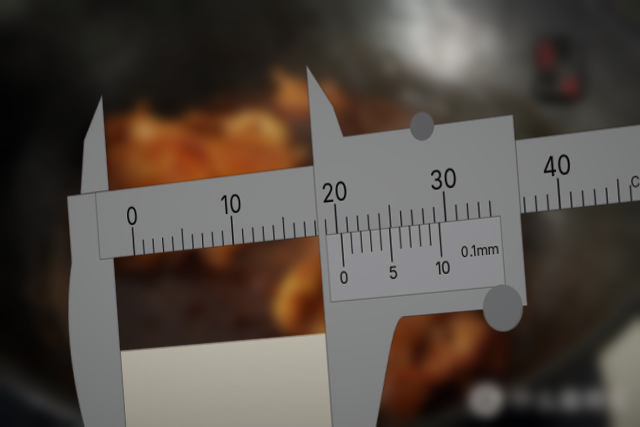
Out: 20.4; mm
